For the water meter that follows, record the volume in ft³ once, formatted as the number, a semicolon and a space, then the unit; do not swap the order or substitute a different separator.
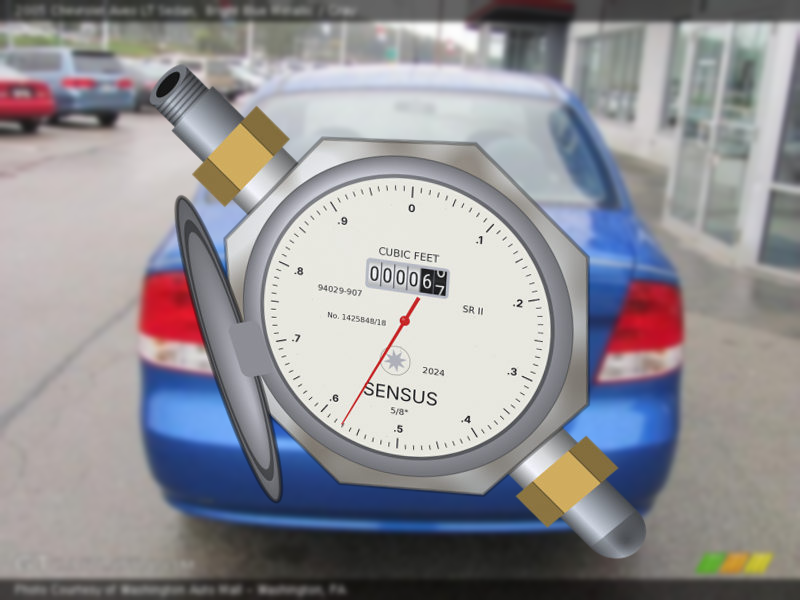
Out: 66.57; ft³
